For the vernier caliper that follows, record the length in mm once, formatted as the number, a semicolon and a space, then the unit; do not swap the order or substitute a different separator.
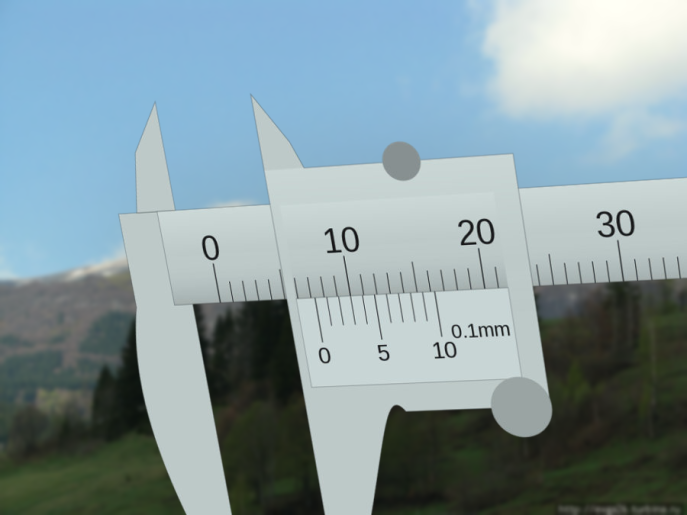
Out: 7.3; mm
